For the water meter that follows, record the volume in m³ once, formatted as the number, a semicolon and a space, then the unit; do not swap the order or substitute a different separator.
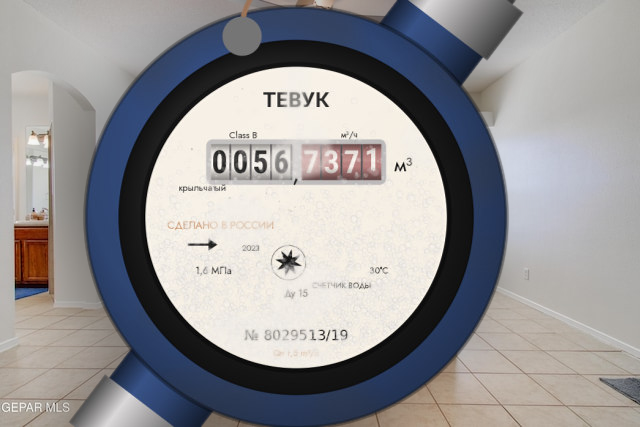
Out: 56.7371; m³
